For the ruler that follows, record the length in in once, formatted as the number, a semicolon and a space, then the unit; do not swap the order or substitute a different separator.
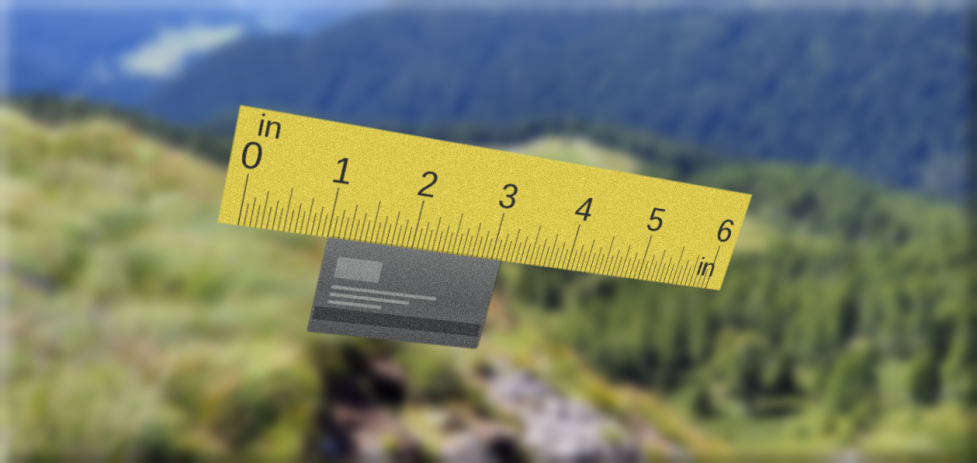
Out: 2.125; in
